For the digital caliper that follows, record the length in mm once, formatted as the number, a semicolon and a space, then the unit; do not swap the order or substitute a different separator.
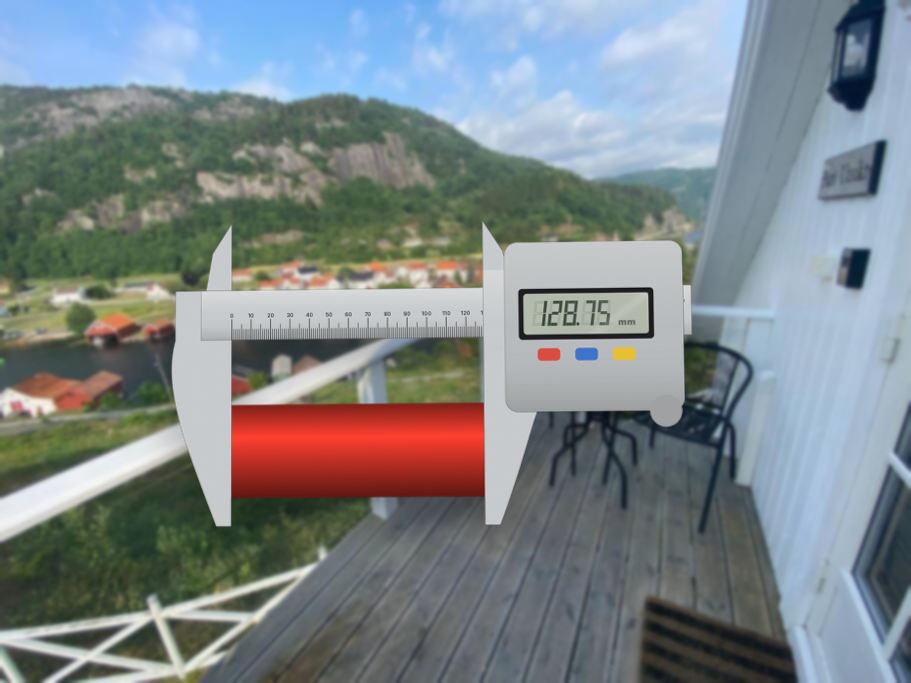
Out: 128.75; mm
